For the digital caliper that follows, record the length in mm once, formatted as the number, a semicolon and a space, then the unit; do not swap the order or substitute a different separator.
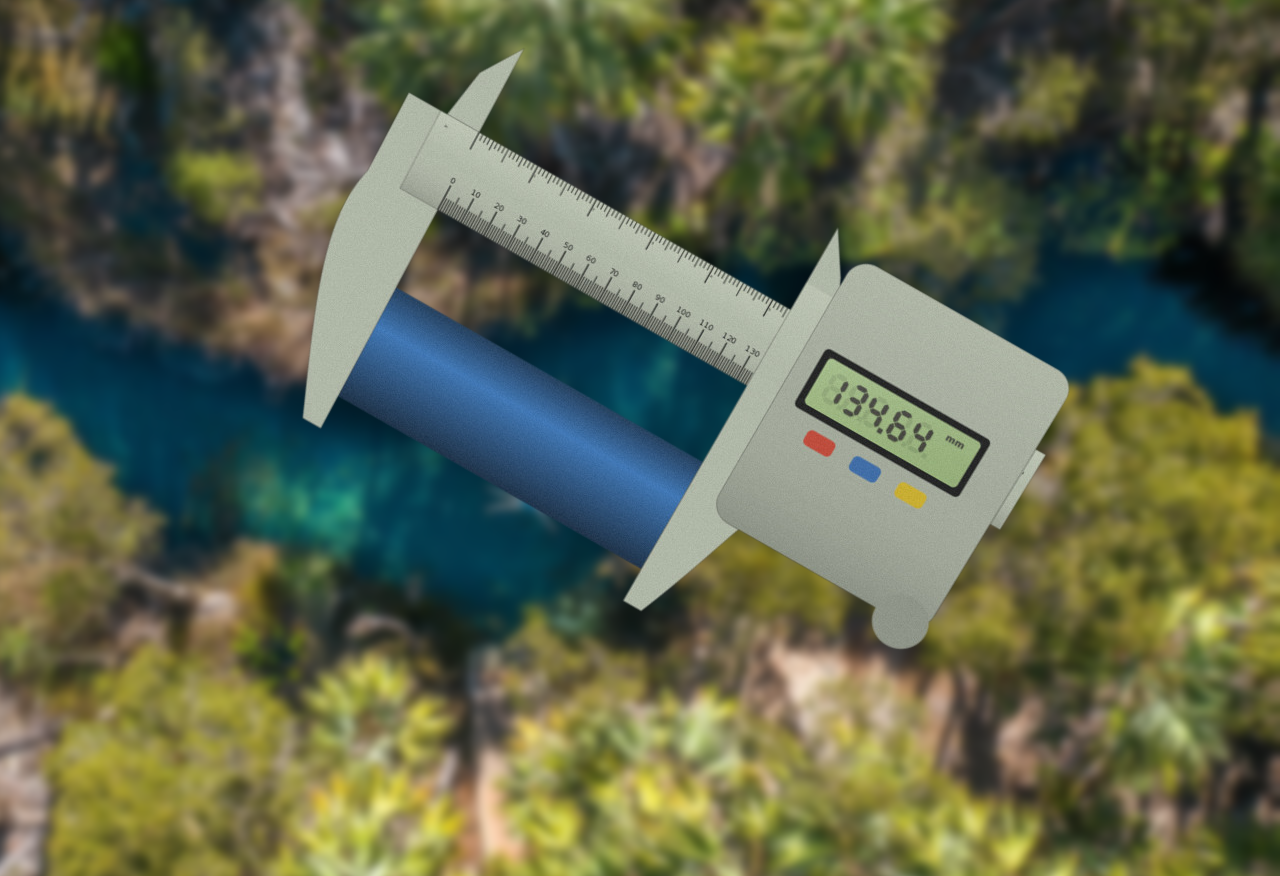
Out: 134.64; mm
